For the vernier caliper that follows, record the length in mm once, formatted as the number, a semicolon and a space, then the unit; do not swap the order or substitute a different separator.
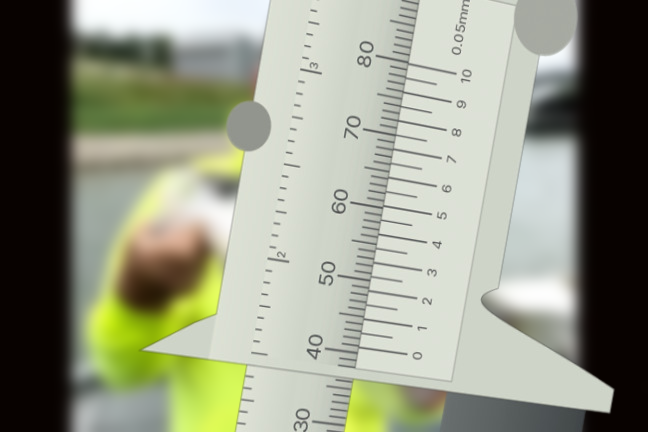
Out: 40.8; mm
